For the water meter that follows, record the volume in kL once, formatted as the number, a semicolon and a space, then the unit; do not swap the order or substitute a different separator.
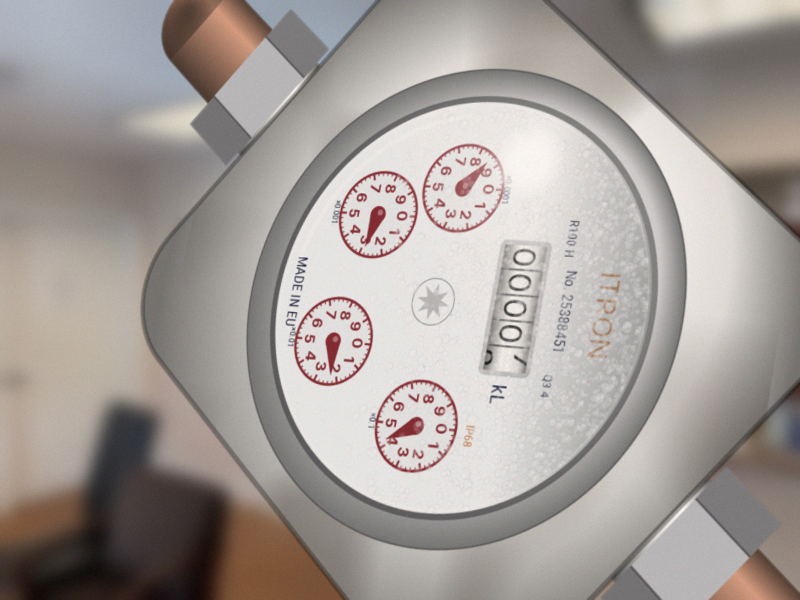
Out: 7.4228; kL
